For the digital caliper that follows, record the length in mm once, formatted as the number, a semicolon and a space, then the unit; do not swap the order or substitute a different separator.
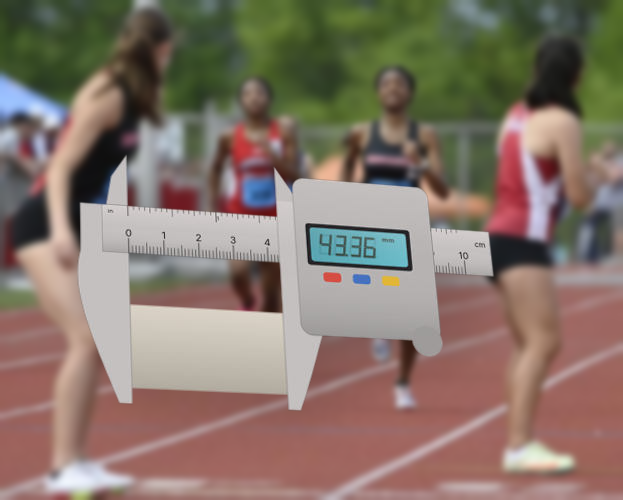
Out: 43.36; mm
